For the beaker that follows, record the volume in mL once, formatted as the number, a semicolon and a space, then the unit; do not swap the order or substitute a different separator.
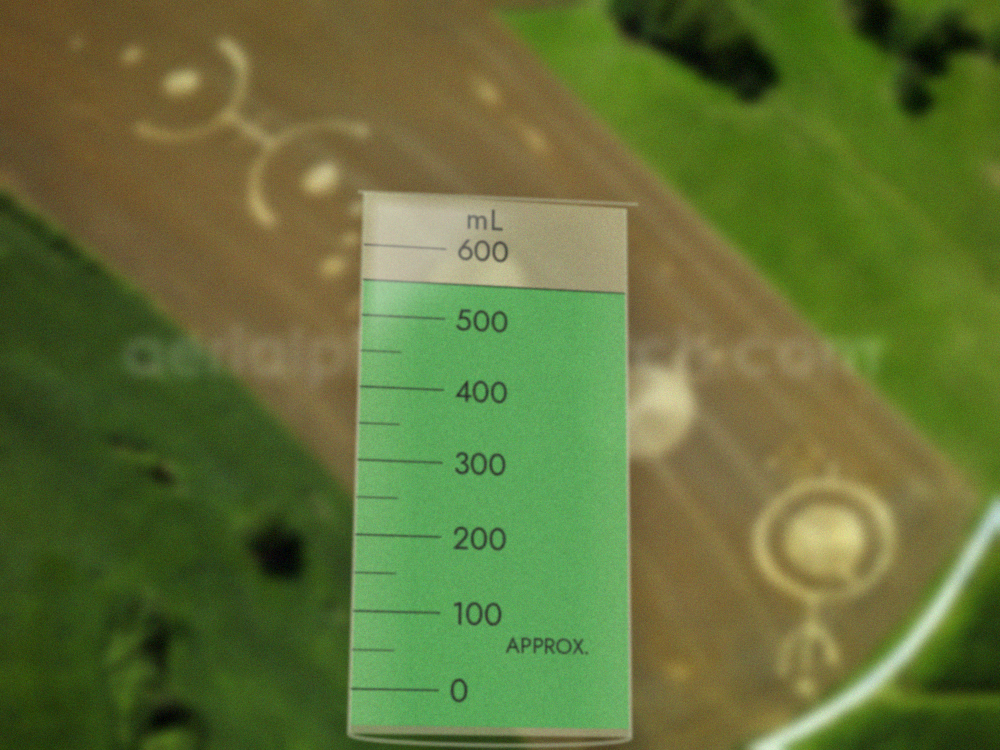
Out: 550; mL
